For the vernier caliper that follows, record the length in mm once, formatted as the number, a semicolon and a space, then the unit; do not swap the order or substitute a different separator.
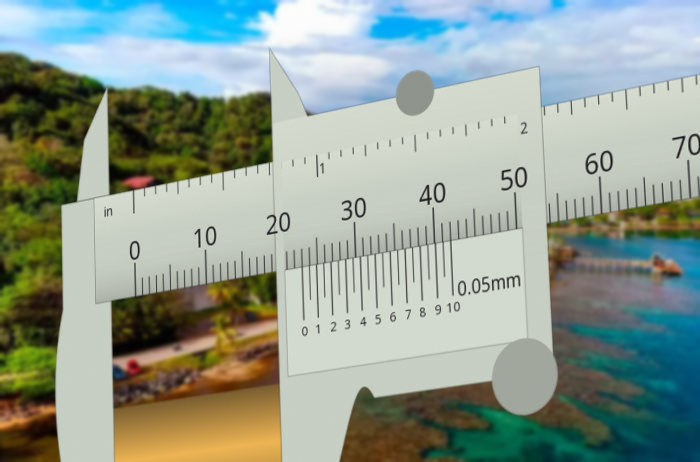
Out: 23.0; mm
